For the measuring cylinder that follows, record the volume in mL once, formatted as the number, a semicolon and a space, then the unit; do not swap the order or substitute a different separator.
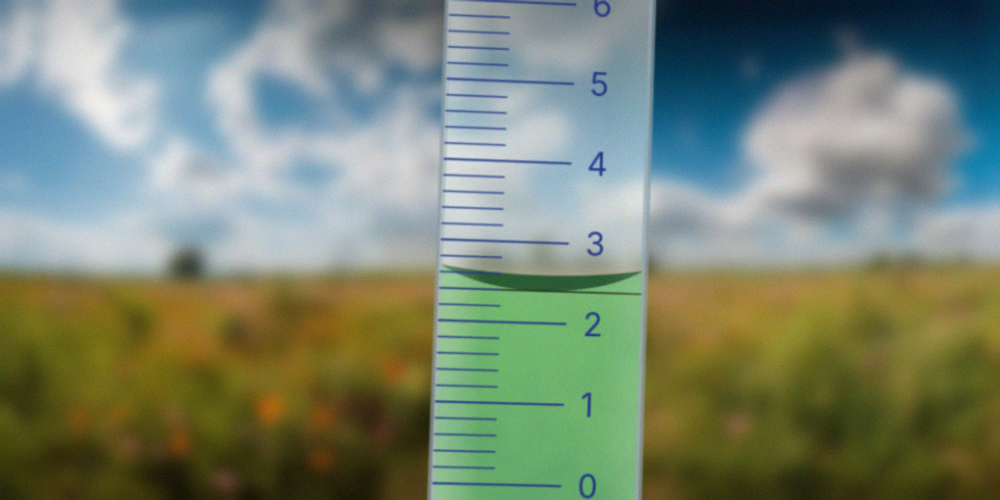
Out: 2.4; mL
